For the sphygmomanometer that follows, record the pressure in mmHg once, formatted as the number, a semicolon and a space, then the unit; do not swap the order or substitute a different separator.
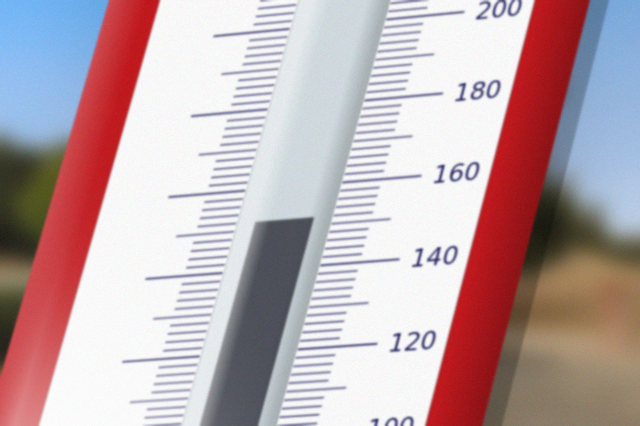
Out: 152; mmHg
